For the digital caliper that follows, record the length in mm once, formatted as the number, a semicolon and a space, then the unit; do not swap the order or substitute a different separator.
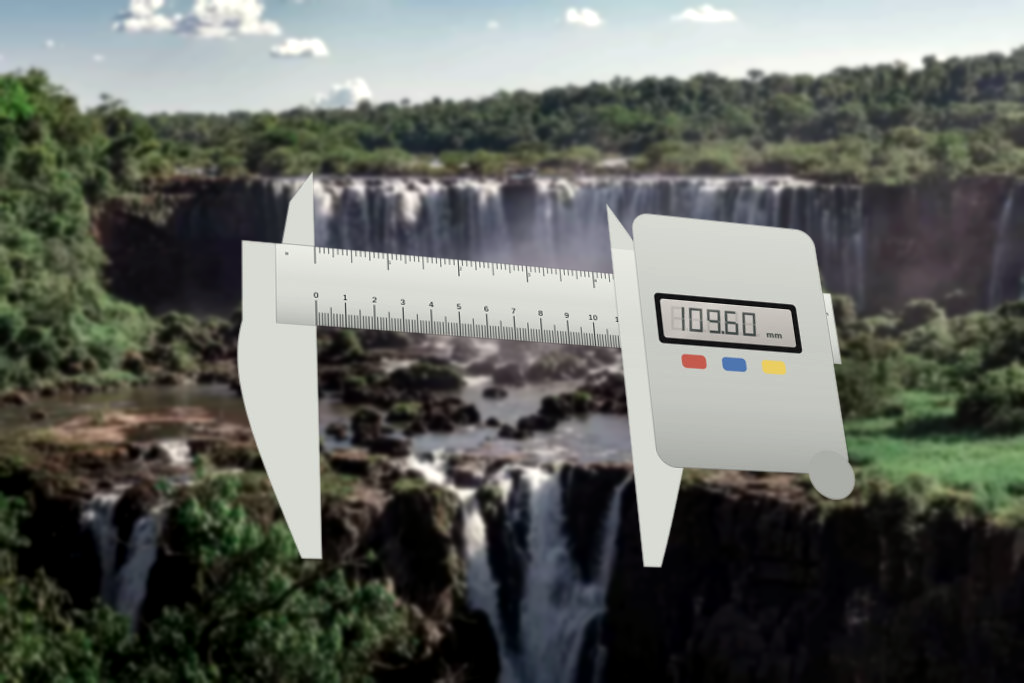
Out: 109.60; mm
